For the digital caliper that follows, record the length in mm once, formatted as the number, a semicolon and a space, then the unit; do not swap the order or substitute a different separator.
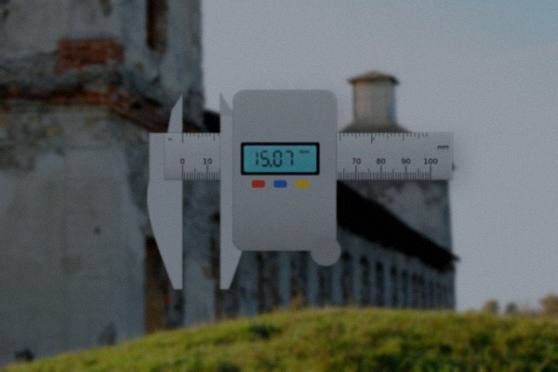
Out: 15.07; mm
